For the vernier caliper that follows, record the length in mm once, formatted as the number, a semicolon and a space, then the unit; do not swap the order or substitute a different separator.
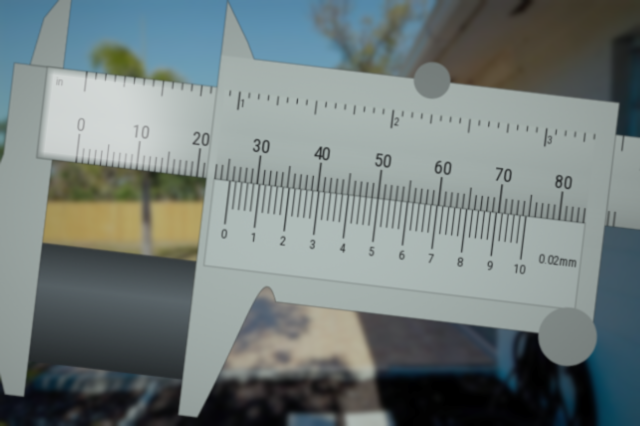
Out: 25.5; mm
